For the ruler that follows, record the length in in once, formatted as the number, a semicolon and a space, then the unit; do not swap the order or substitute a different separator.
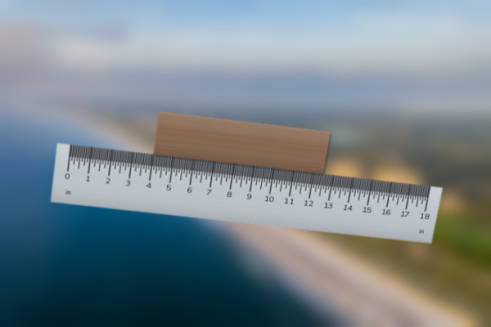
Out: 8.5; in
